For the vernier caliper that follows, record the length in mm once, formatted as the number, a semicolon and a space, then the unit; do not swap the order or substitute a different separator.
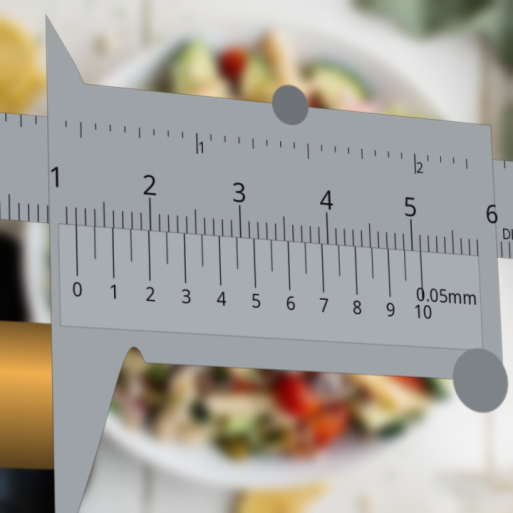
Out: 12.0; mm
